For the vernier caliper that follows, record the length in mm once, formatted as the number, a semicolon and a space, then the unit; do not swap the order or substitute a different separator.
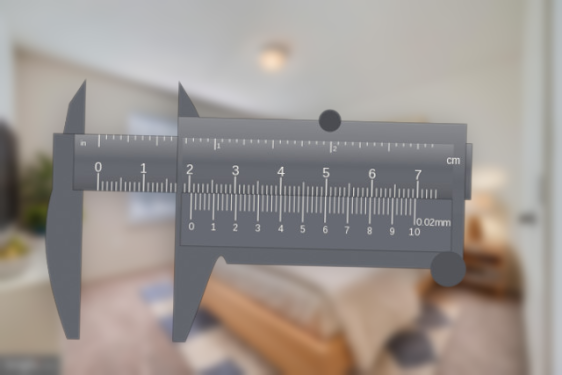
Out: 20.5; mm
